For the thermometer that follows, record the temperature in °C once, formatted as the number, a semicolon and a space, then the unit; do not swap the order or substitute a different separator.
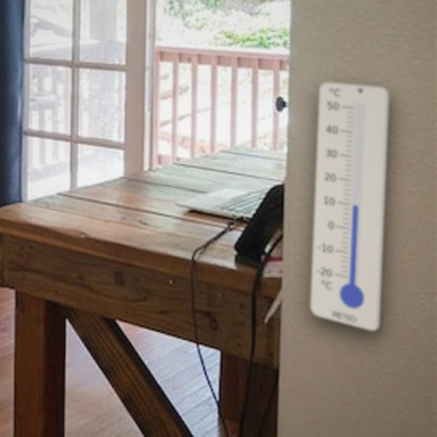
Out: 10; °C
